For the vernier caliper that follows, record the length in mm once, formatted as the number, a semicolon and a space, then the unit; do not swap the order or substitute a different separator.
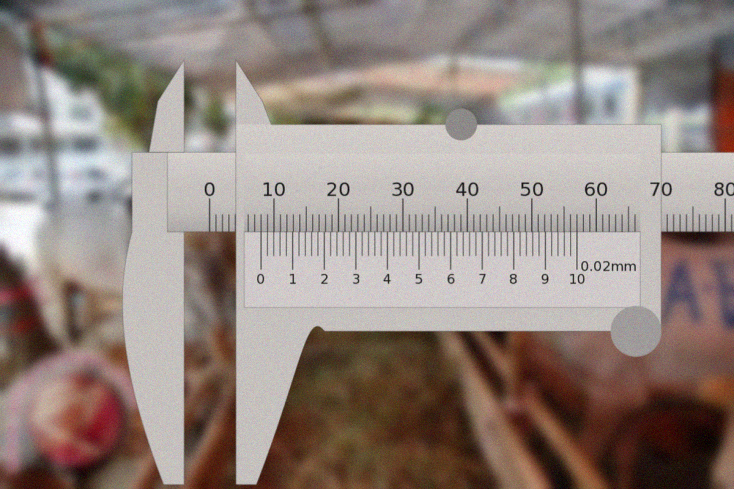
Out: 8.0; mm
